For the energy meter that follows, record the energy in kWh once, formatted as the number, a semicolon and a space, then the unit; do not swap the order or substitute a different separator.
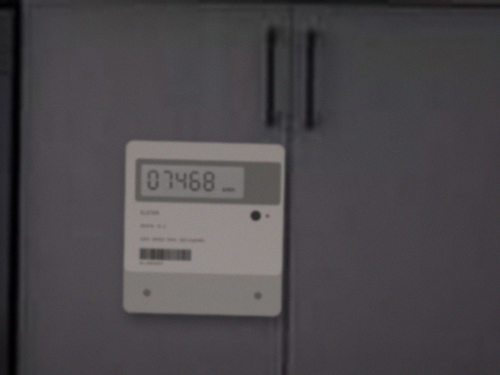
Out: 7468; kWh
